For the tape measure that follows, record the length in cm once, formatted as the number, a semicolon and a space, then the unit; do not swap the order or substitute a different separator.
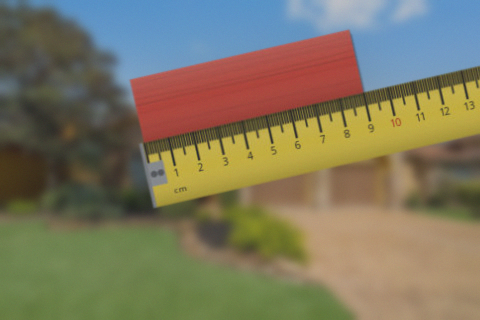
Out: 9; cm
